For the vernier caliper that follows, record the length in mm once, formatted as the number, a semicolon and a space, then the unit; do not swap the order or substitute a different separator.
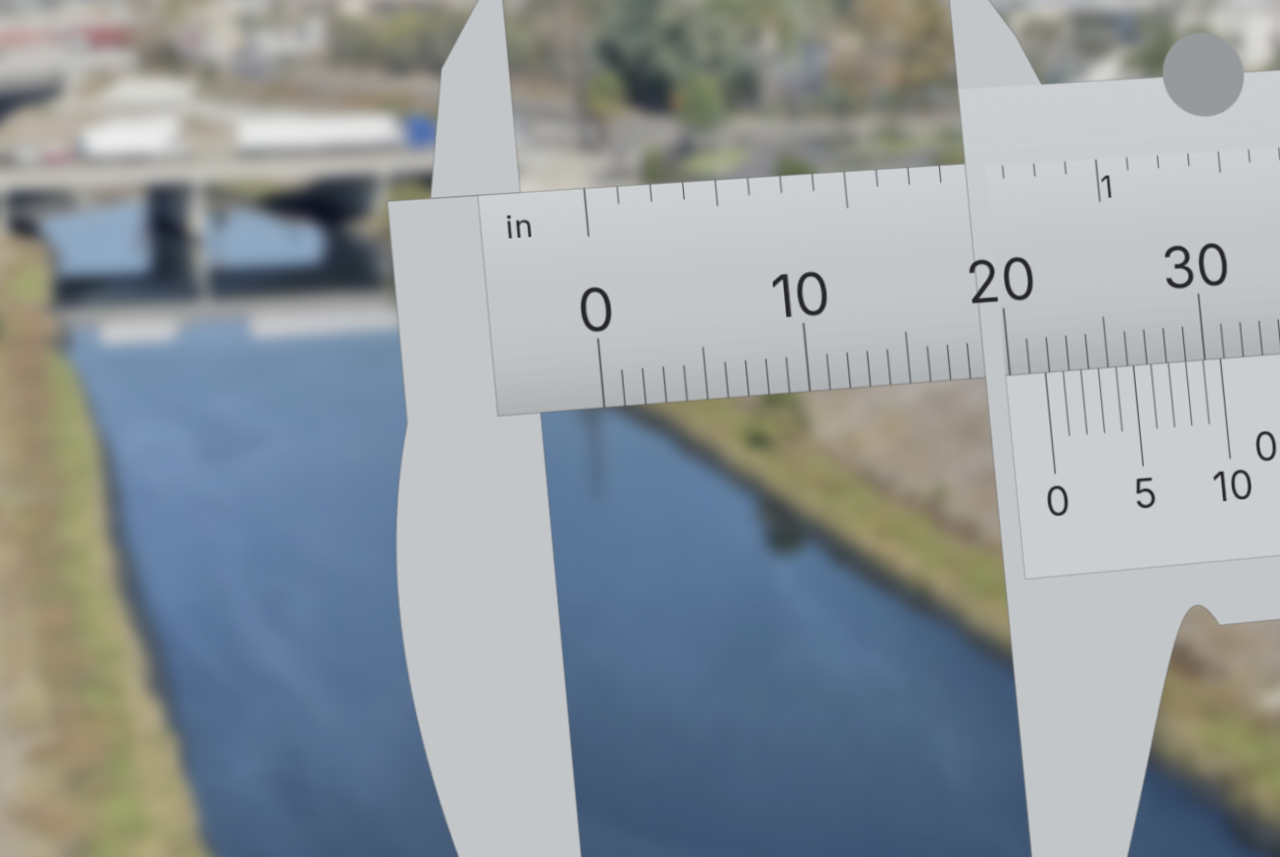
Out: 21.8; mm
